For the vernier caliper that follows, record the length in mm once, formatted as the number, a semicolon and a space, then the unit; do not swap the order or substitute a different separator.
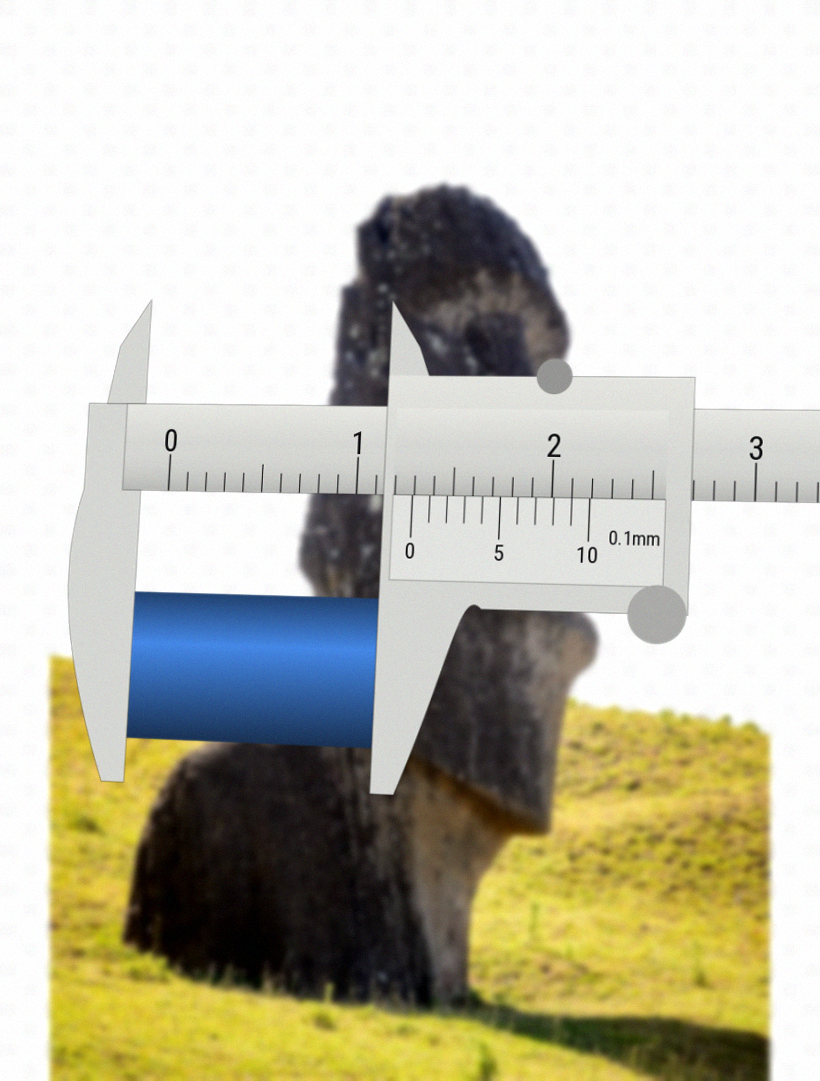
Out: 12.9; mm
